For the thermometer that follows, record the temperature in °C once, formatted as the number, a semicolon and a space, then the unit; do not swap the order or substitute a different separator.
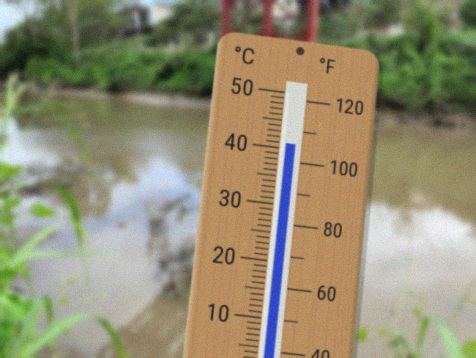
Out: 41; °C
